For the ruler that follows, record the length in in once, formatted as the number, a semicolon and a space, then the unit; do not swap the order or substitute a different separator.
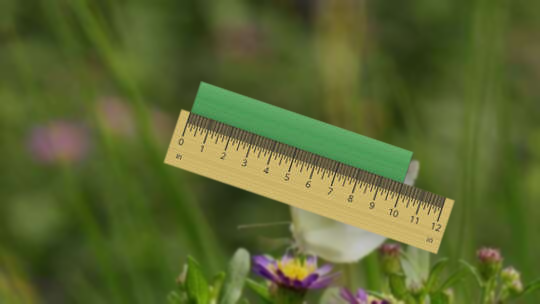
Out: 10; in
